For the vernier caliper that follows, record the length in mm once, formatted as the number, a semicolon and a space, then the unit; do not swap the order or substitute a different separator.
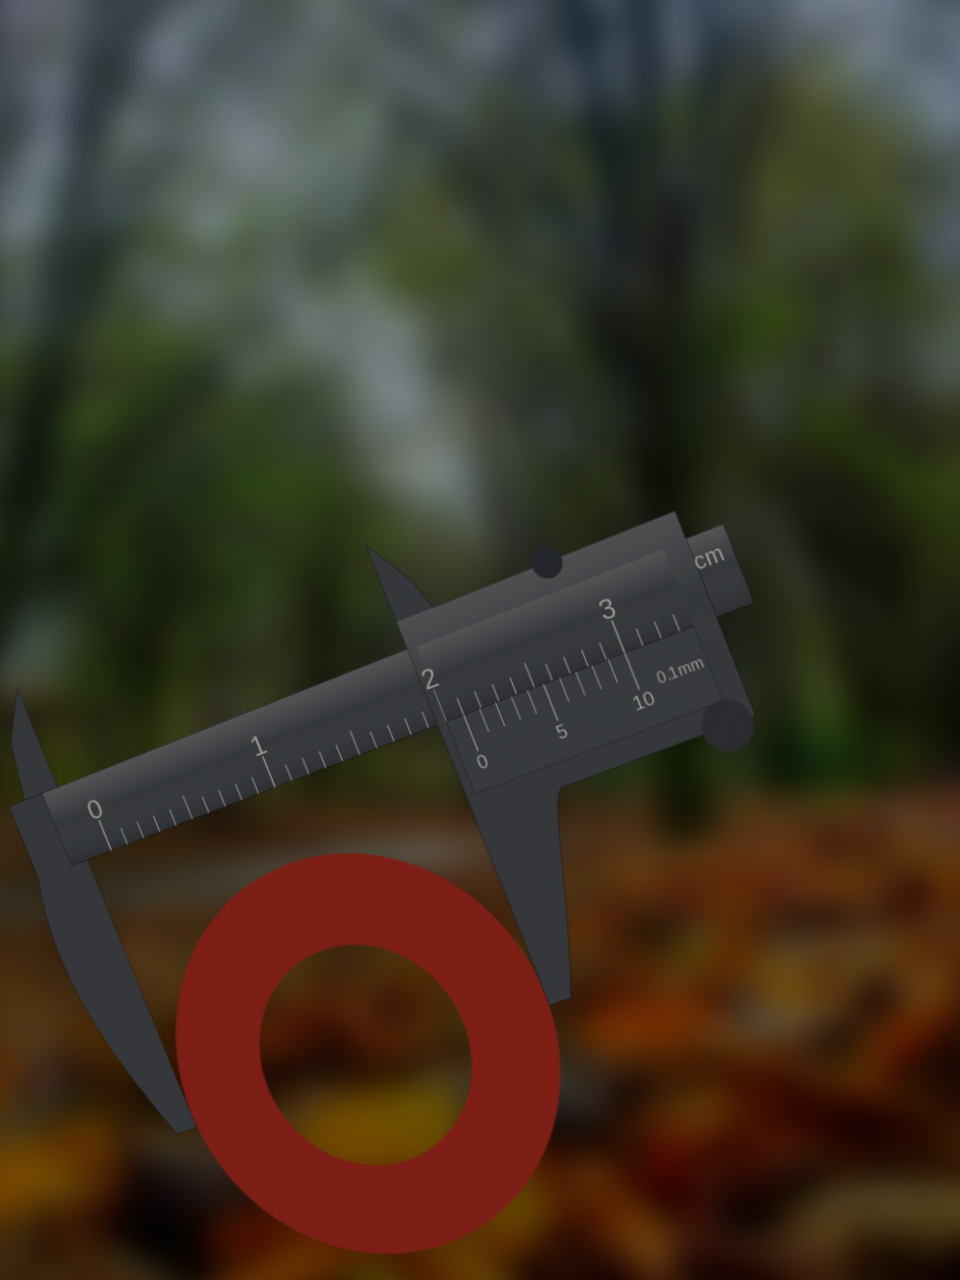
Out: 21.0; mm
